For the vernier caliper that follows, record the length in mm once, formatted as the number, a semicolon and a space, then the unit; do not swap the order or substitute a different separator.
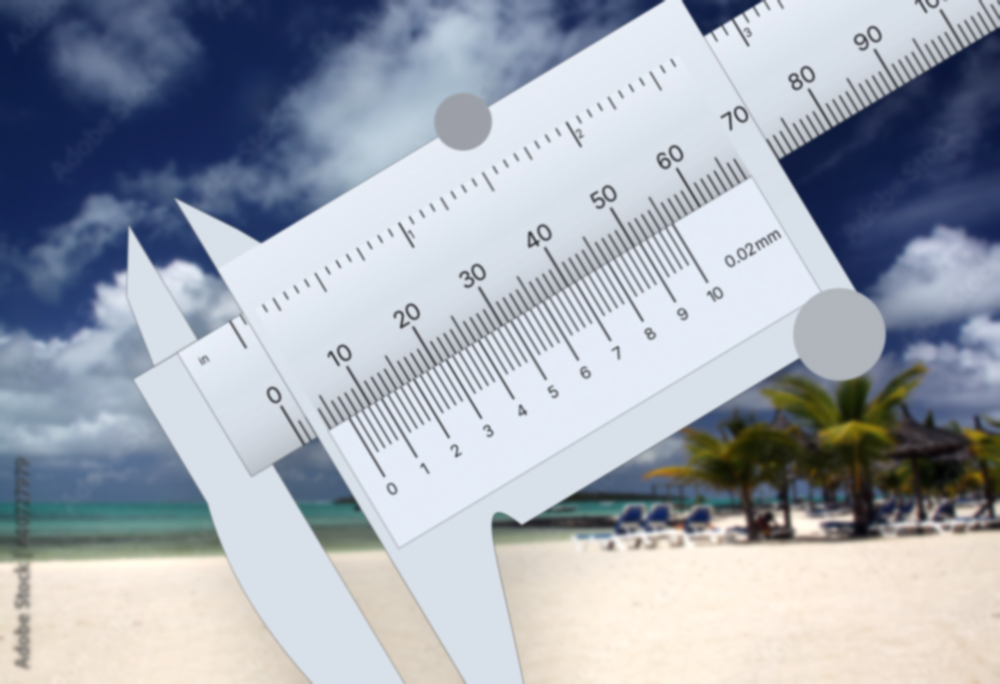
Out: 6.8; mm
